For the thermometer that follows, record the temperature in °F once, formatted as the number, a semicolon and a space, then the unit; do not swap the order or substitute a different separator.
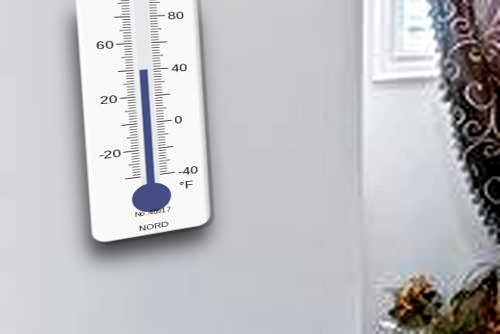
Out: 40; °F
